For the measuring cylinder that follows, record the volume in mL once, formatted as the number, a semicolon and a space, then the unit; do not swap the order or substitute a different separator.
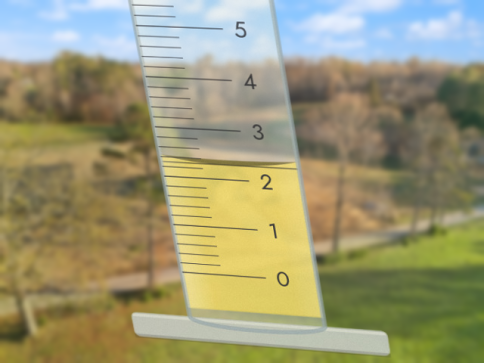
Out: 2.3; mL
